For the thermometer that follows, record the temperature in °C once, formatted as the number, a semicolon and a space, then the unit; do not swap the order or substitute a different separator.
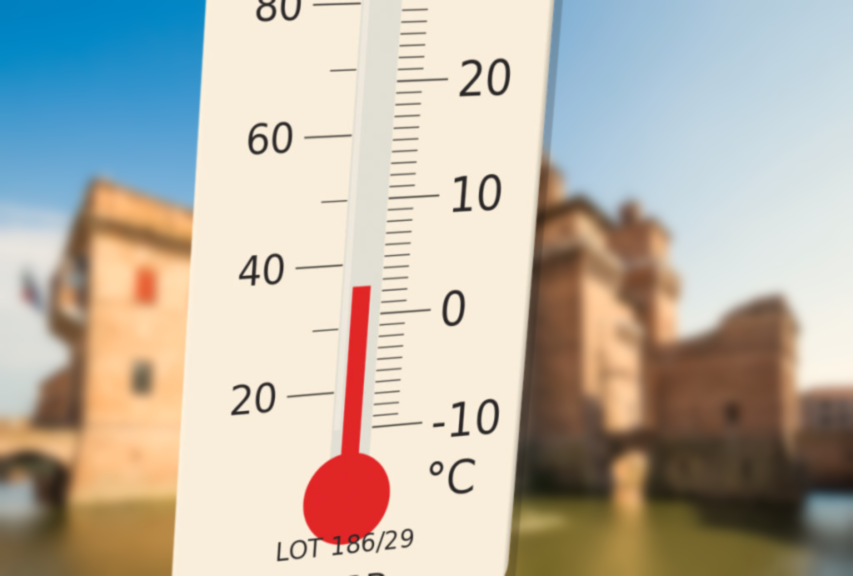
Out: 2.5; °C
